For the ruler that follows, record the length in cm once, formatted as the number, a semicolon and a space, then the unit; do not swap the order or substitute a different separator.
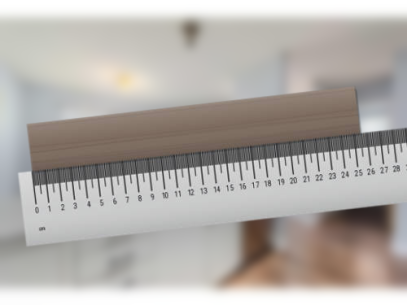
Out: 25.5; cm
